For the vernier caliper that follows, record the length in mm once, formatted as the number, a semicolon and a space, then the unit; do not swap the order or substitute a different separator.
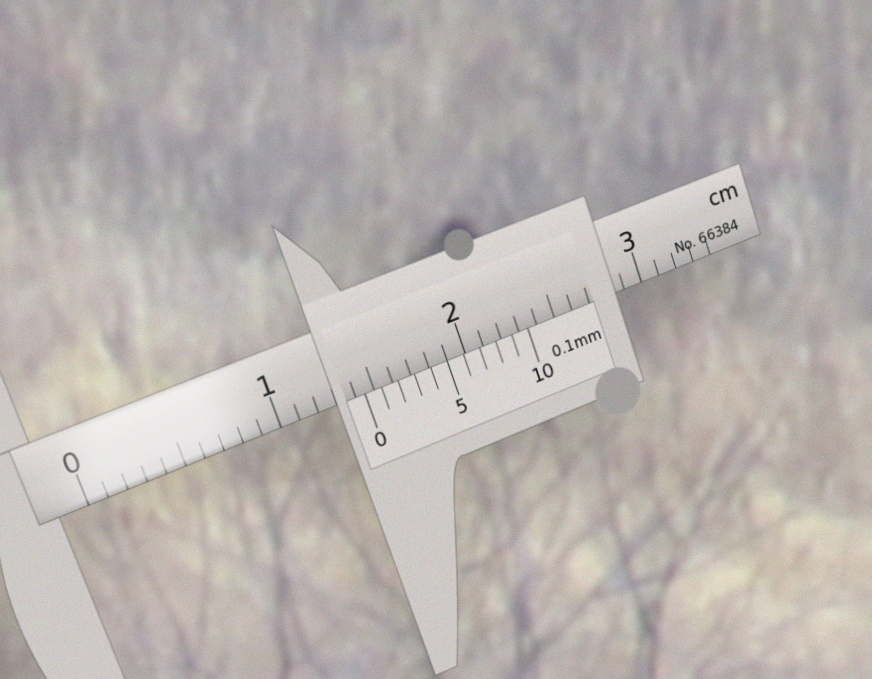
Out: 14.5; mm
